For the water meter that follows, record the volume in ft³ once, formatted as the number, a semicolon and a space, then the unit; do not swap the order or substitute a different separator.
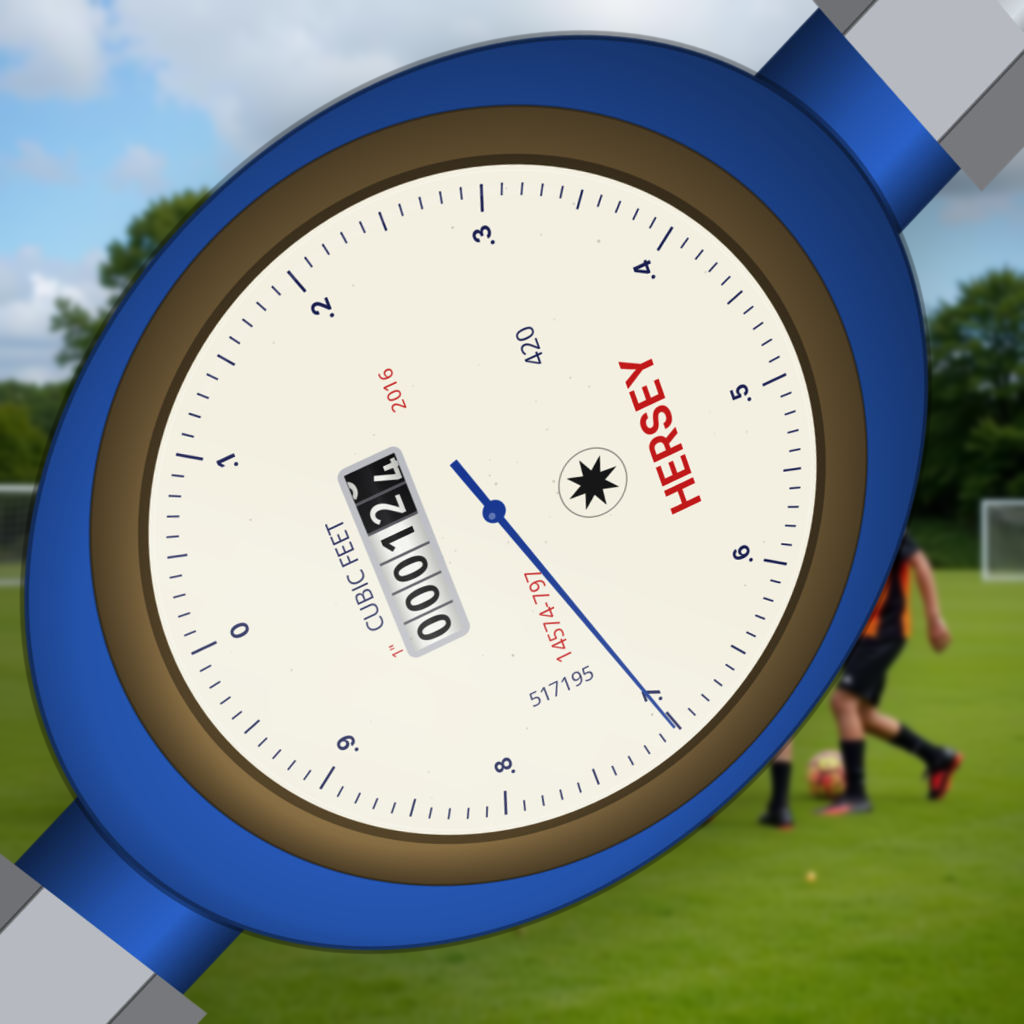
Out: 123.70; ft³
